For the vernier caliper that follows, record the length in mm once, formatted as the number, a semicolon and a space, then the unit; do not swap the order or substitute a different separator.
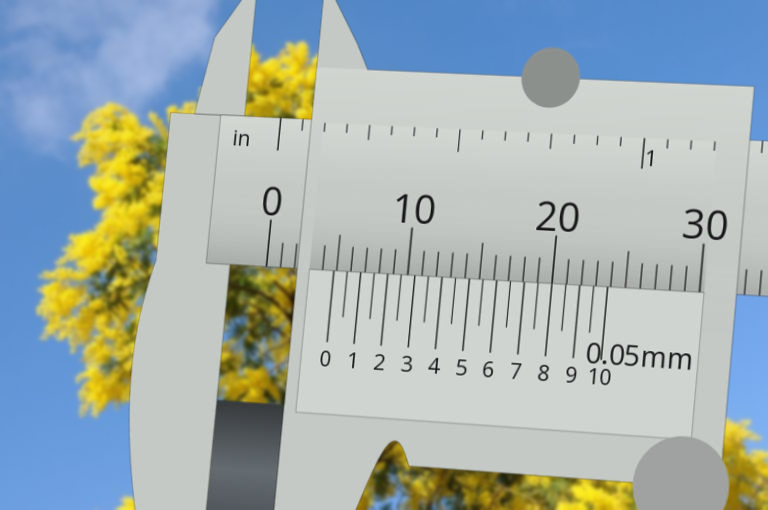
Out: 4.8; mm
